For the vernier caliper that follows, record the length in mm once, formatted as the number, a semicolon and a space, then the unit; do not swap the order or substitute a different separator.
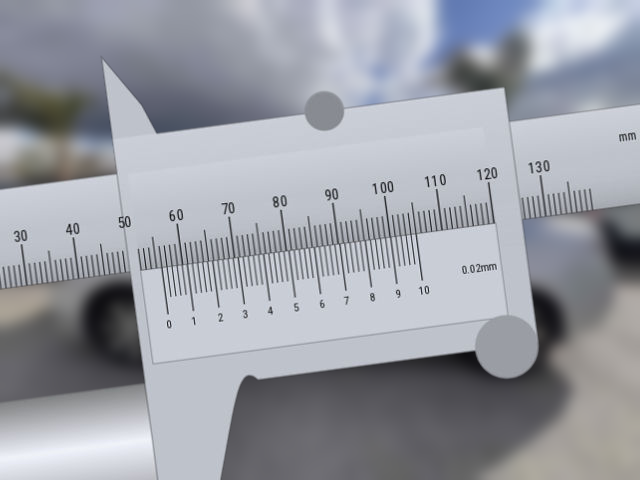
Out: 56.0; mm
